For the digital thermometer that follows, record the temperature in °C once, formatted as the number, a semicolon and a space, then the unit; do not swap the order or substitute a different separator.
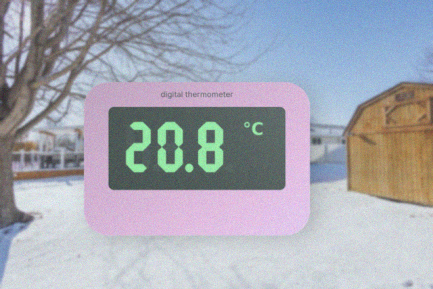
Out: 20.8; °C
